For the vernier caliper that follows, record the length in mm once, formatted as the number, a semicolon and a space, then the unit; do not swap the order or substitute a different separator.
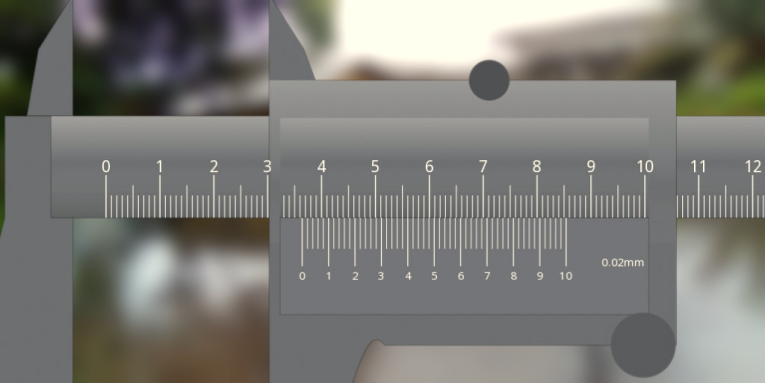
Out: 36.4; mm
